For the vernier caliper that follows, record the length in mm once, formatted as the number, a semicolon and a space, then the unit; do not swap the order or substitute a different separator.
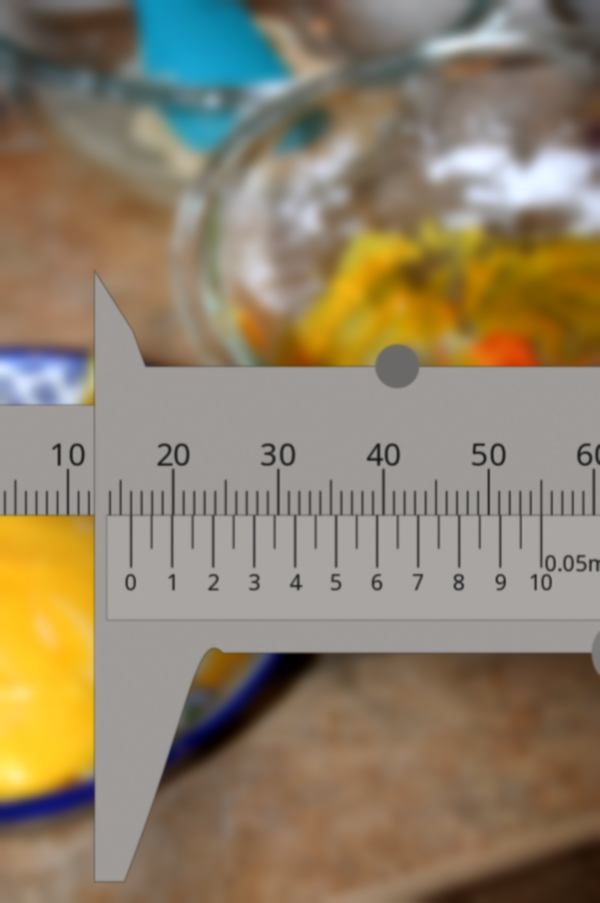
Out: 16.0; mm
